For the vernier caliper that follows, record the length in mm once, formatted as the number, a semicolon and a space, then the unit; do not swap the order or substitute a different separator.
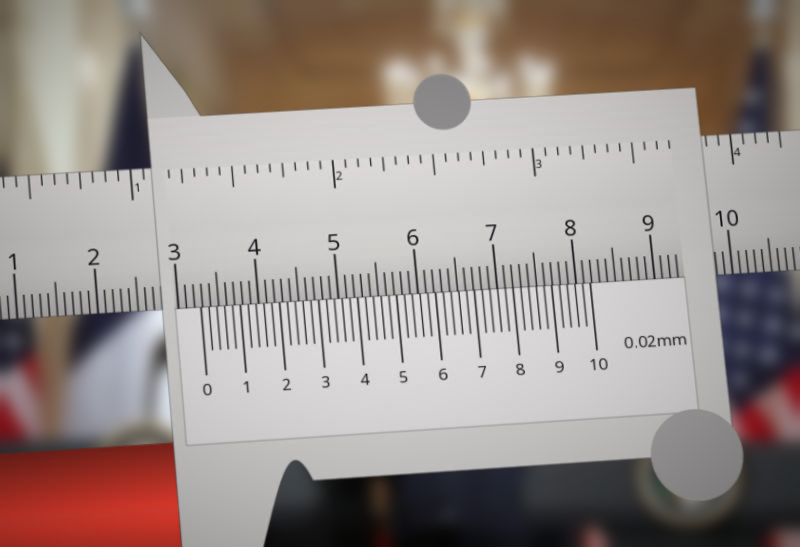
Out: 32.8; mm
